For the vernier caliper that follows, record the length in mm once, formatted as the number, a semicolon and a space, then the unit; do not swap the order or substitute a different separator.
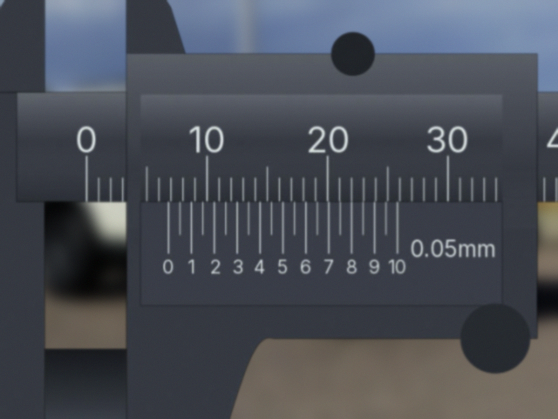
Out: 6.8; mm
